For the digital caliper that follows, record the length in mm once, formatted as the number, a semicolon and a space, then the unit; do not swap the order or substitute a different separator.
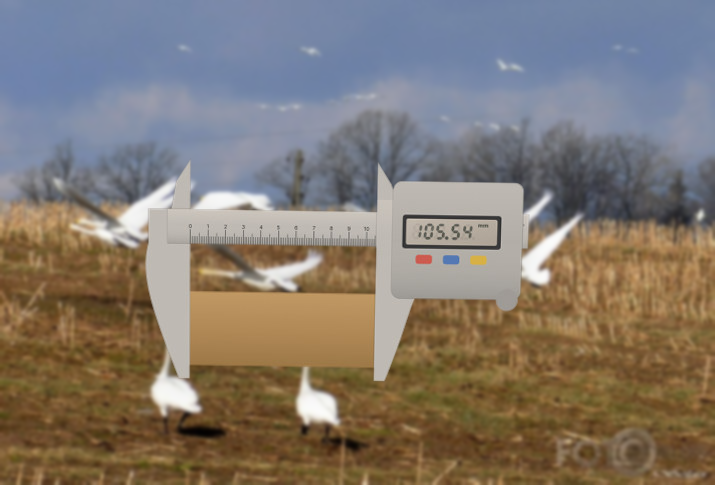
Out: 105.54; mm
